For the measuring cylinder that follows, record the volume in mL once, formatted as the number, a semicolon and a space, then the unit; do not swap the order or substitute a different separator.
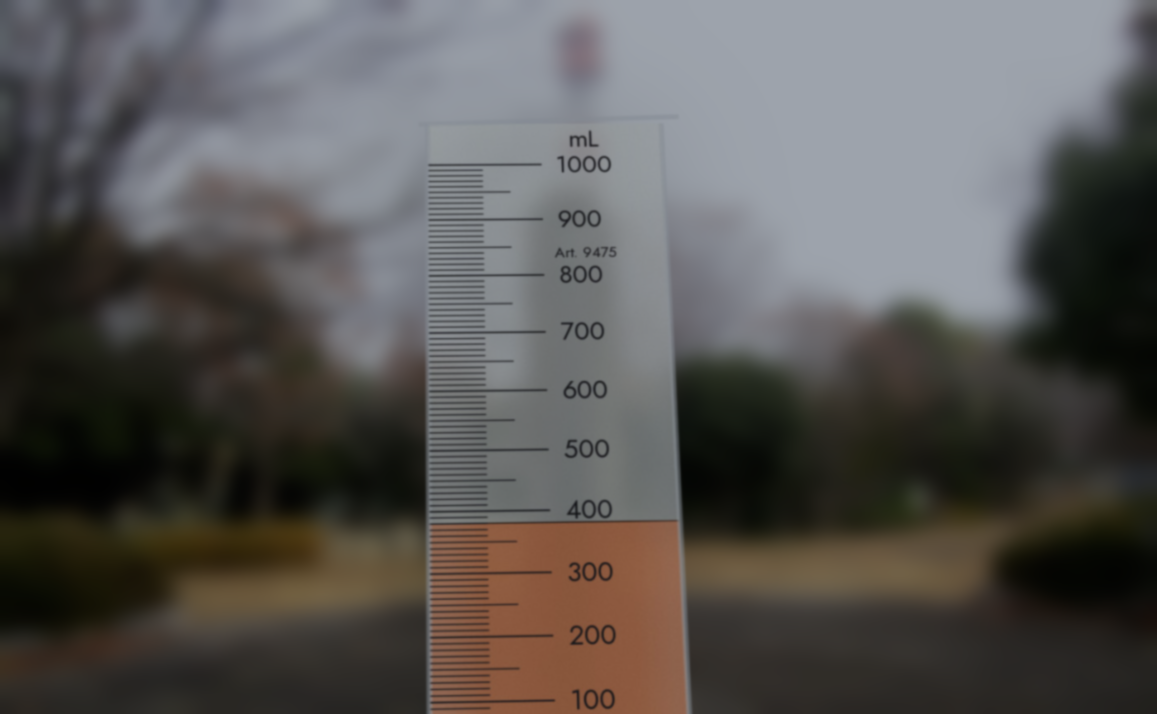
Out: 380; mL
